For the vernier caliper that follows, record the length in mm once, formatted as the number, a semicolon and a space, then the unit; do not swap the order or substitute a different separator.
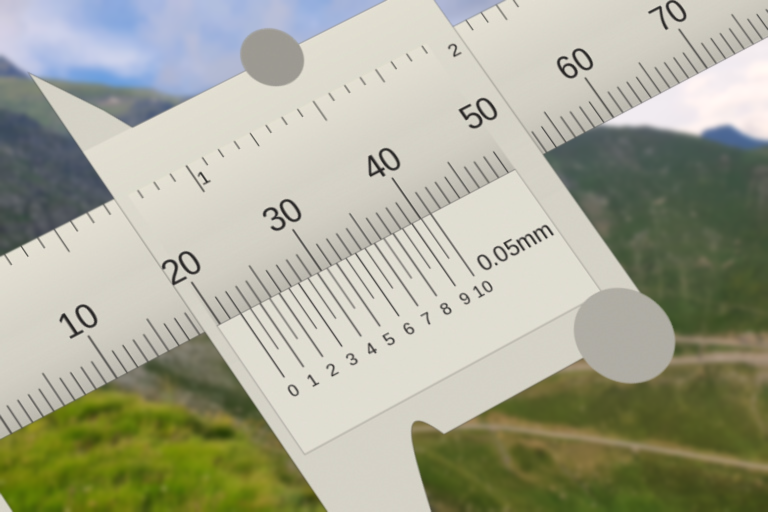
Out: 22.0; mm
